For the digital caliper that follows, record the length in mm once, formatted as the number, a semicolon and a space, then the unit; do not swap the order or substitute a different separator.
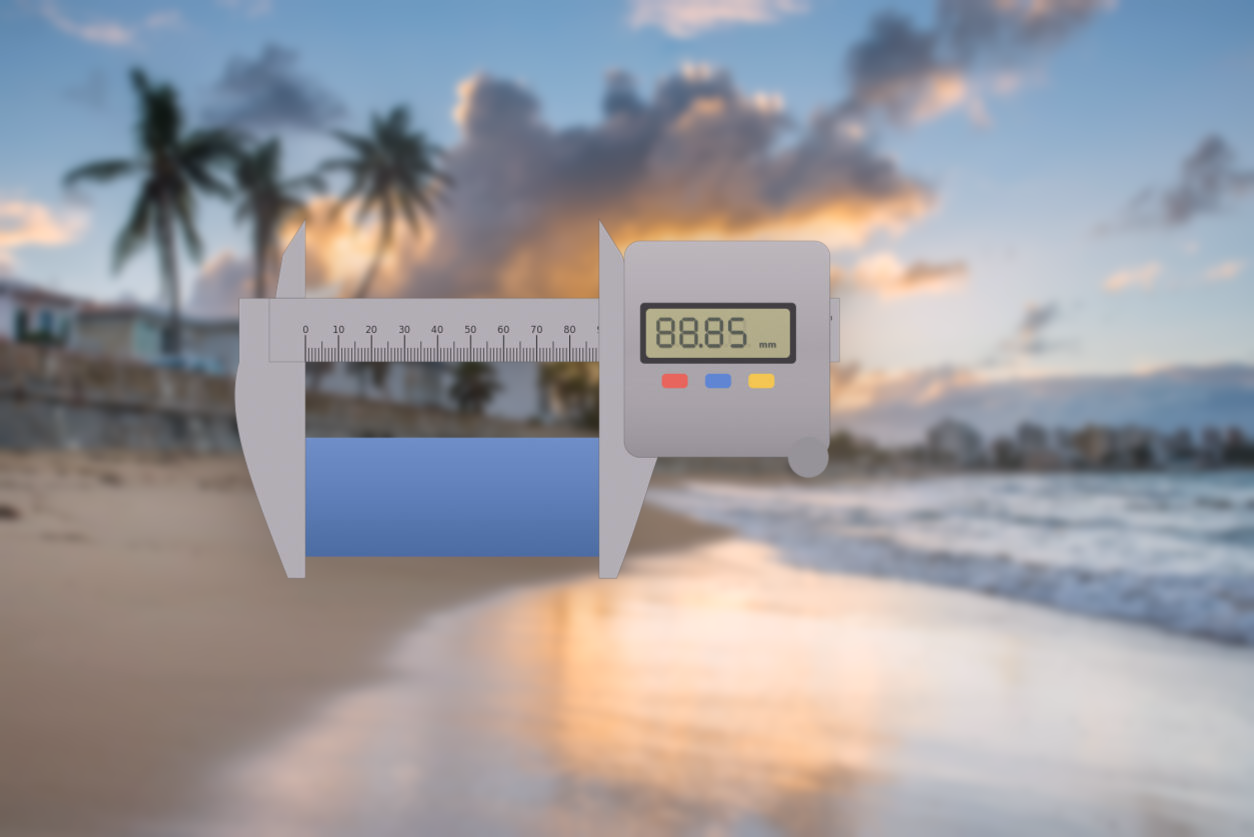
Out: 88.85; mm
